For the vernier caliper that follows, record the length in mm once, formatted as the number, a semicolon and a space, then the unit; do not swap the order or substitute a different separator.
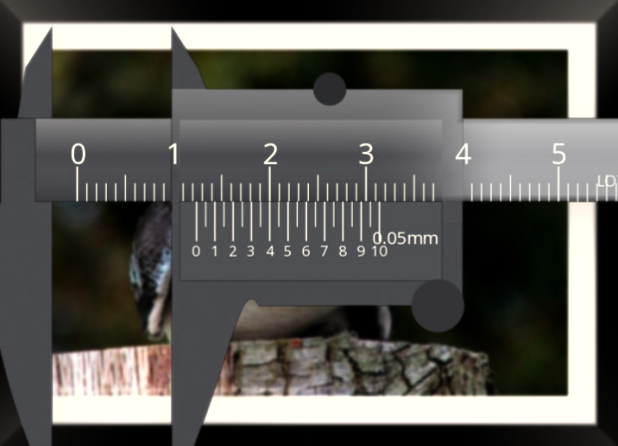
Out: 12.4; mm
